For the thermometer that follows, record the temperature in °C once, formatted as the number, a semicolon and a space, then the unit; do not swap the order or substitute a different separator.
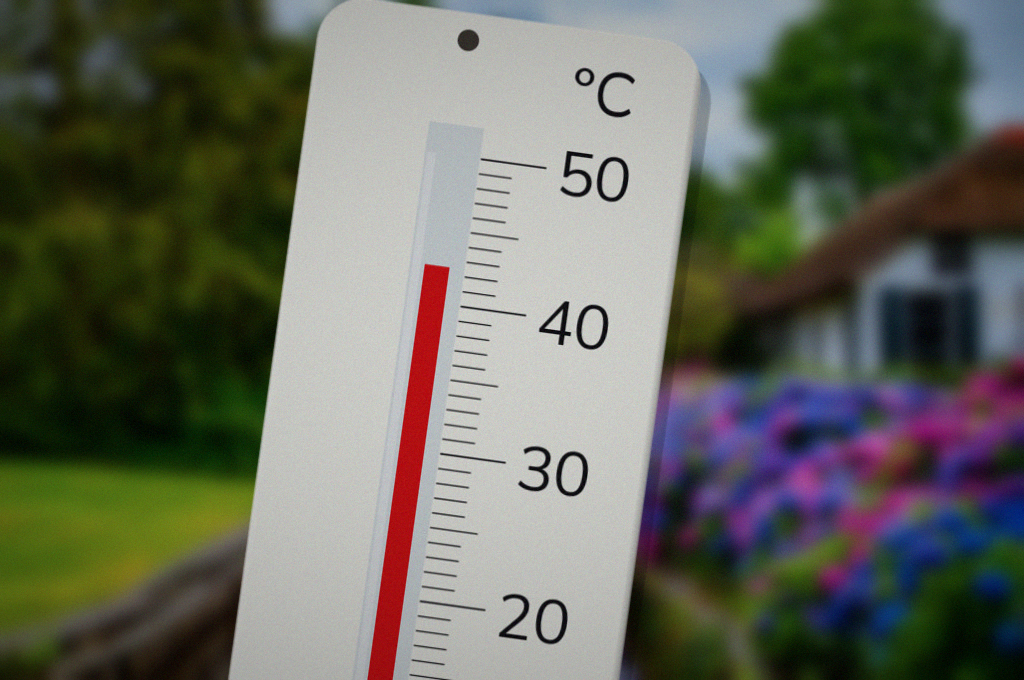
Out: 42.5; °C
